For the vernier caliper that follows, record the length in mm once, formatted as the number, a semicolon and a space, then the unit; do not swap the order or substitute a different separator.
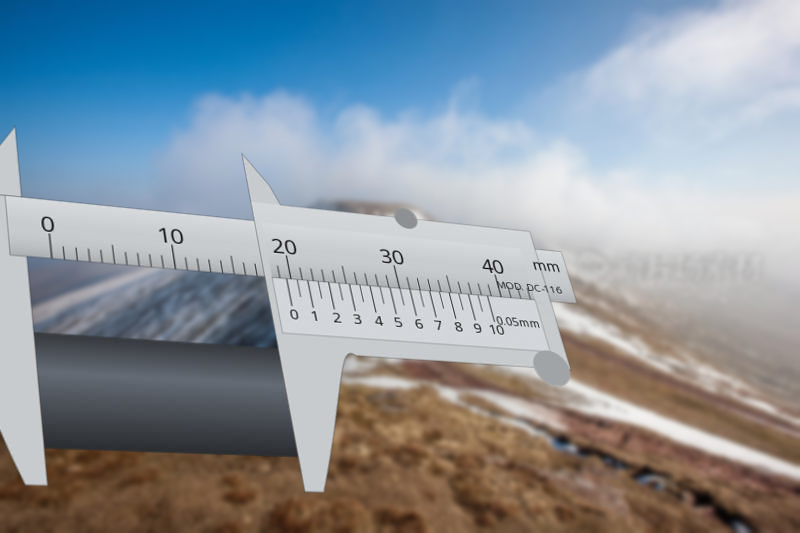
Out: 19.6; mm
